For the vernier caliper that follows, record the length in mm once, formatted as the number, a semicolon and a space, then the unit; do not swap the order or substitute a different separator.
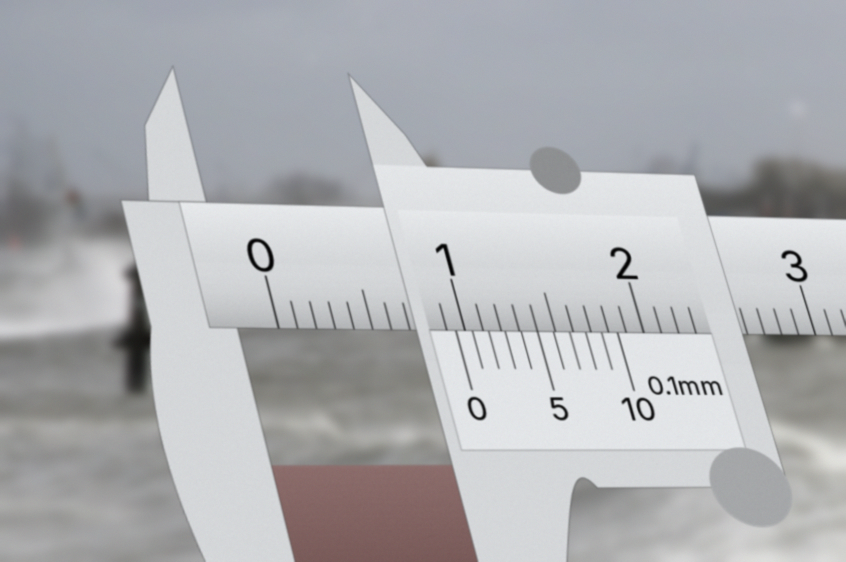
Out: 9.5; mm
